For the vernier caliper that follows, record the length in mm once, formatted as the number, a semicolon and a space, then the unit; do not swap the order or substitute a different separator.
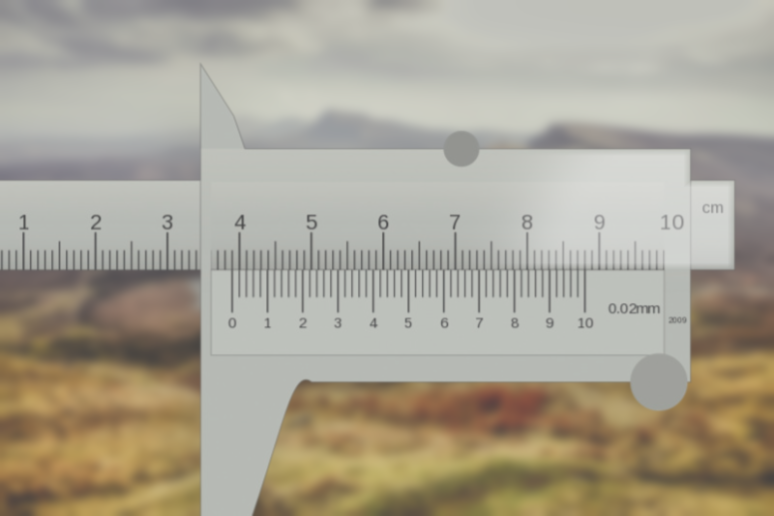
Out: 39.0; mm
